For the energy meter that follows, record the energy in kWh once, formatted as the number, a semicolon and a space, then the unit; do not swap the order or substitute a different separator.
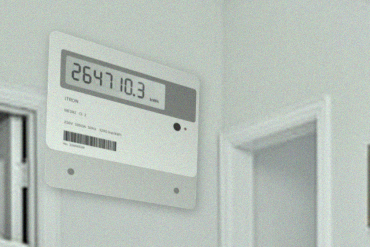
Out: 264710.3; kWh
